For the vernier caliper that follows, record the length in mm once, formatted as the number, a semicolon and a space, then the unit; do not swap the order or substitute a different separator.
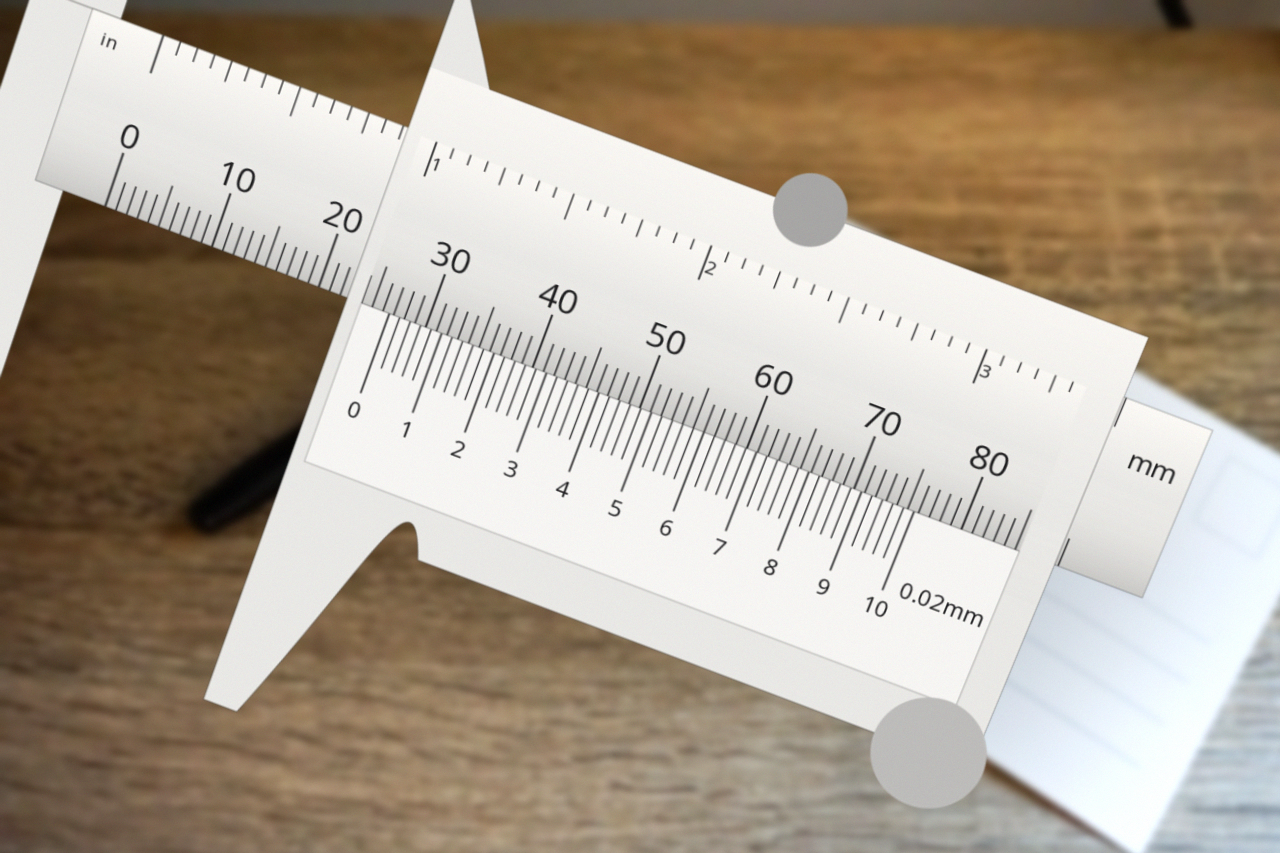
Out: 26.6; mm
